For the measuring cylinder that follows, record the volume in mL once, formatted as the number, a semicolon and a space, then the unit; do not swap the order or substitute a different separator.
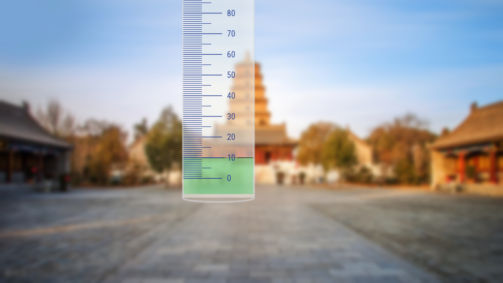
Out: 10; mL
